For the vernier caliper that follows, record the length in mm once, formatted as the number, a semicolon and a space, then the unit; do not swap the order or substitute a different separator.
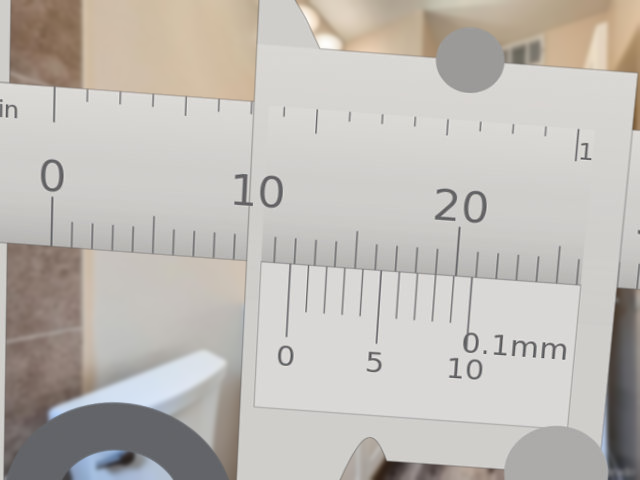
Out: 11.8; mm
